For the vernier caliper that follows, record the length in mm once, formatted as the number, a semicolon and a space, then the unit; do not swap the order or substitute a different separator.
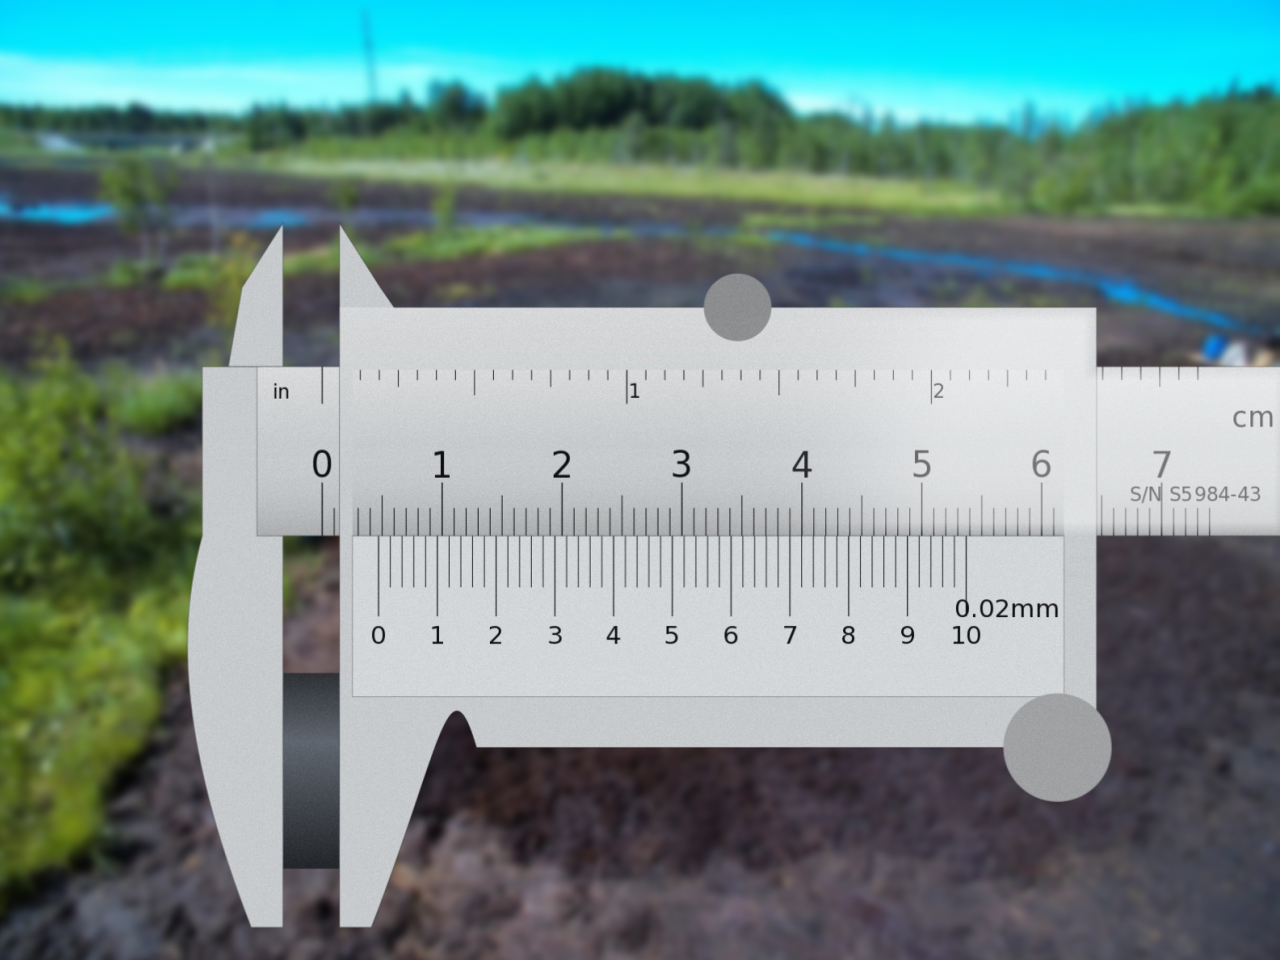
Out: 4.7; mm
